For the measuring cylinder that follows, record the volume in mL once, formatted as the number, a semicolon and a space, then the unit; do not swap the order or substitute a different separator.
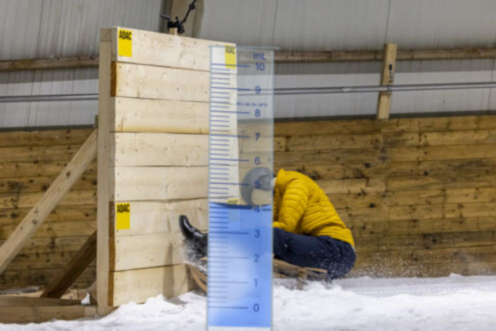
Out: 4; mL
